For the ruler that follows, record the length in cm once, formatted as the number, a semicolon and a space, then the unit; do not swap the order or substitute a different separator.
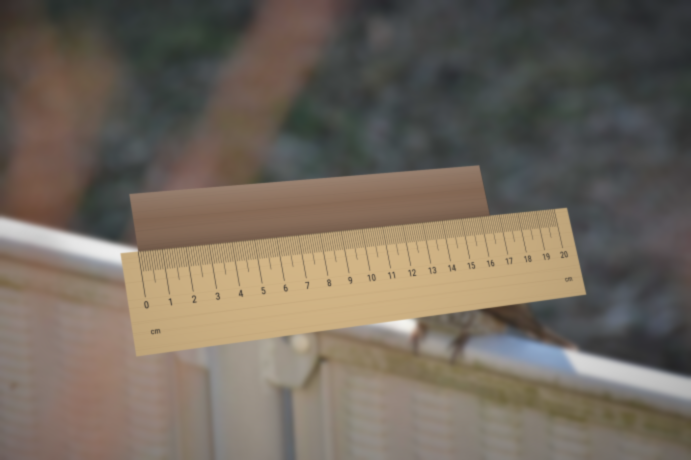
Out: 16.5; cm
